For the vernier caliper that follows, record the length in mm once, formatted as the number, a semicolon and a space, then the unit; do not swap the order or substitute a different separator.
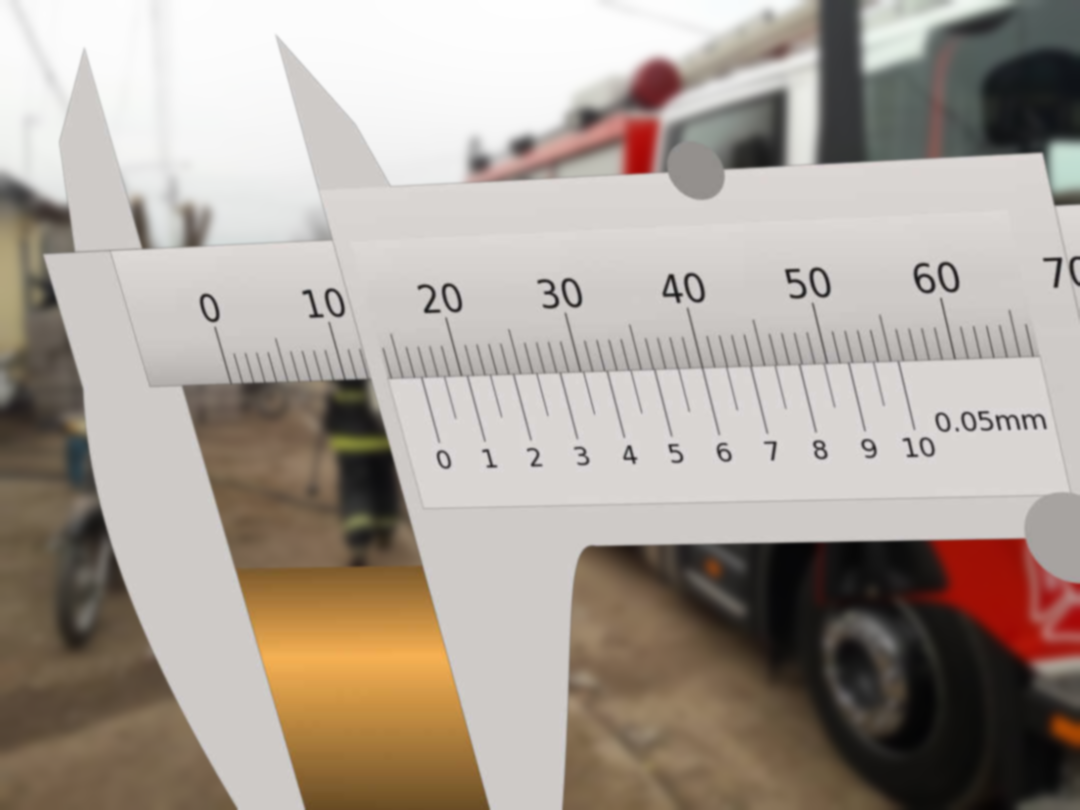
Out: 16.6; mm
